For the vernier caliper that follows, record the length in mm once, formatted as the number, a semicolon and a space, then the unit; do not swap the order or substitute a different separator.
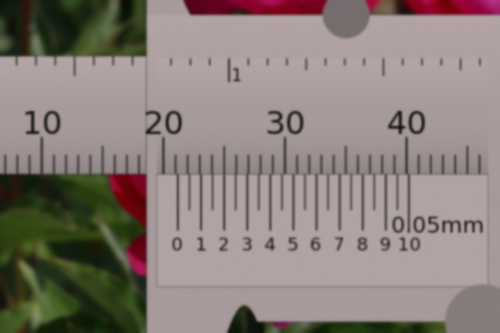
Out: 21.2; mm
